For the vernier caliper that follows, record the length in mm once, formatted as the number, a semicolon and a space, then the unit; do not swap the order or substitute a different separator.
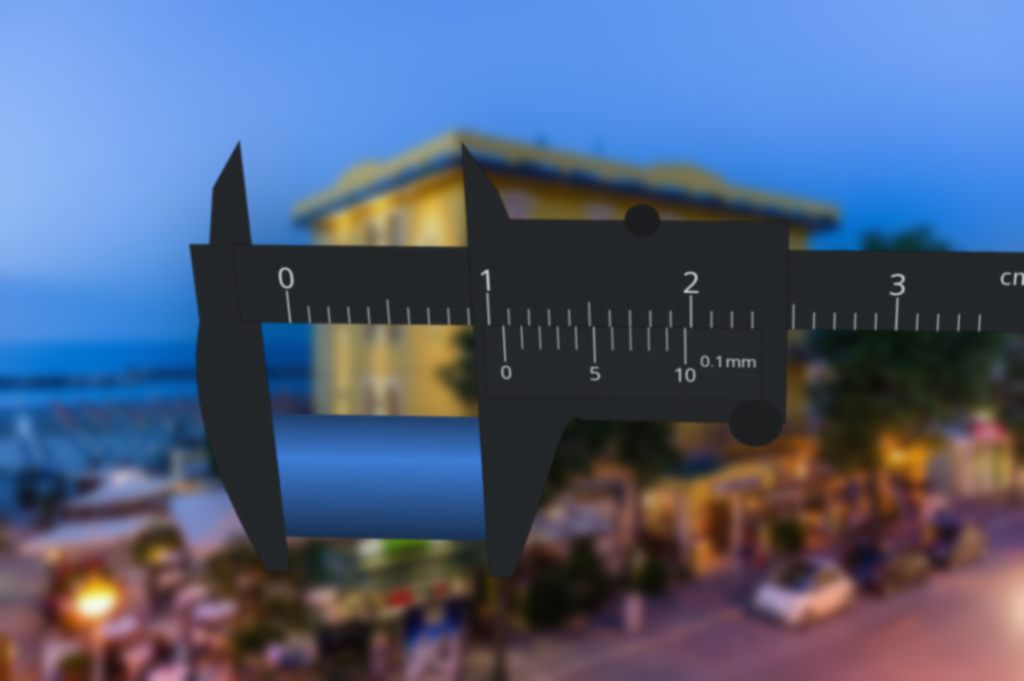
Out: 10.7; mm
